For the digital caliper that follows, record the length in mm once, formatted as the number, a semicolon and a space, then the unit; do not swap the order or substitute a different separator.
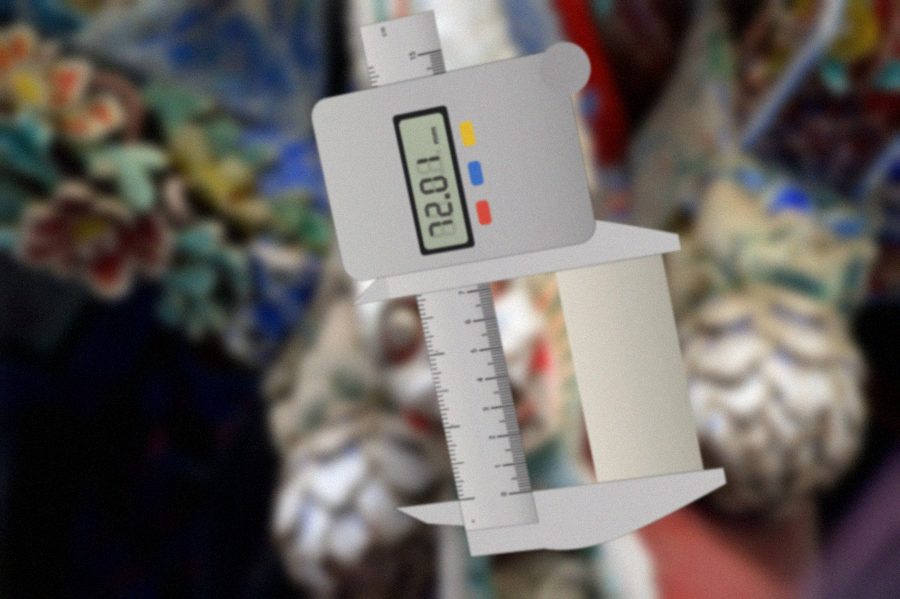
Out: 72.01; mm
